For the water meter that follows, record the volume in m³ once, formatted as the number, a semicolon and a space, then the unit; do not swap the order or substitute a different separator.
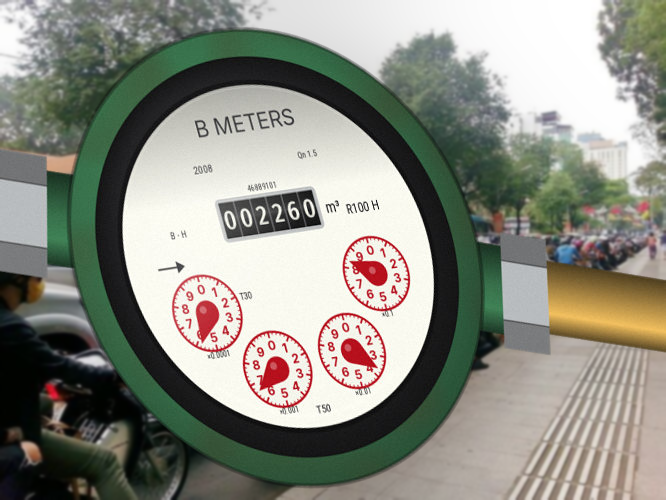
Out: 2260.8365; m³
